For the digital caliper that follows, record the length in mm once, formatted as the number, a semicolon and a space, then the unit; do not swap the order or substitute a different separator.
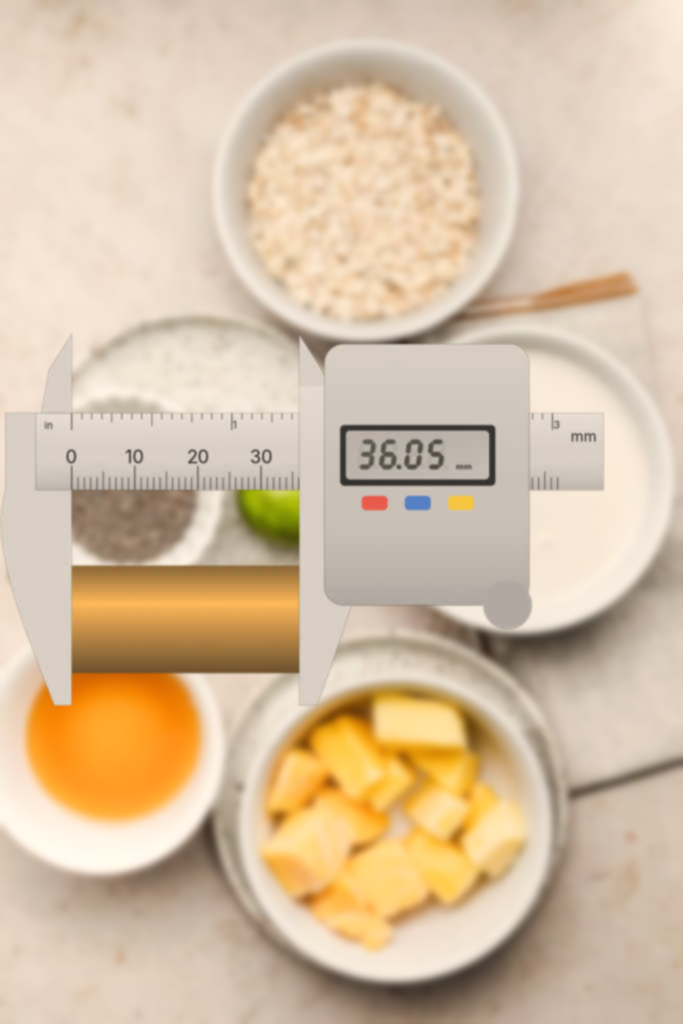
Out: 36.05; mm
